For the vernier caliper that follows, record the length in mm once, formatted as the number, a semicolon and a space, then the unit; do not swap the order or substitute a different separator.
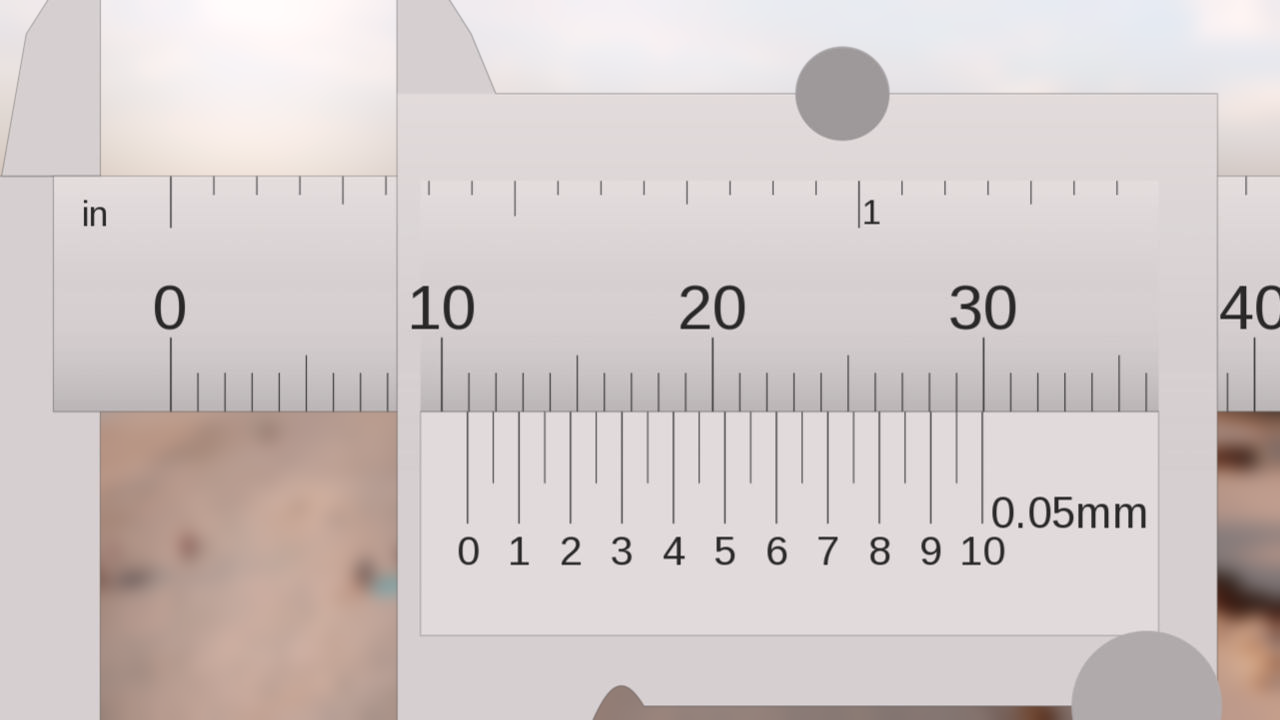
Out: 10.95; mm
